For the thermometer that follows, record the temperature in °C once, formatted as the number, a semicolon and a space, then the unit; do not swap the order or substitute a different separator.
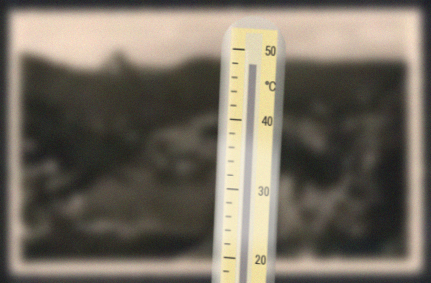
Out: 48; °C
